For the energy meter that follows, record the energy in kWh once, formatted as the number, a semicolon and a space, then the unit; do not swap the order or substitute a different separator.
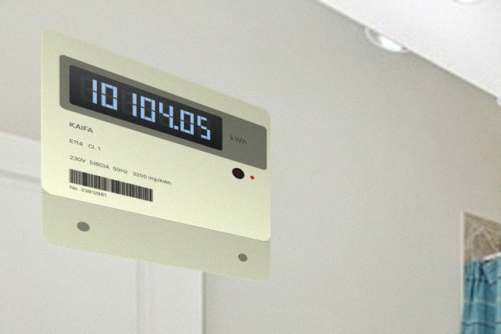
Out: 10104.05; kWh
